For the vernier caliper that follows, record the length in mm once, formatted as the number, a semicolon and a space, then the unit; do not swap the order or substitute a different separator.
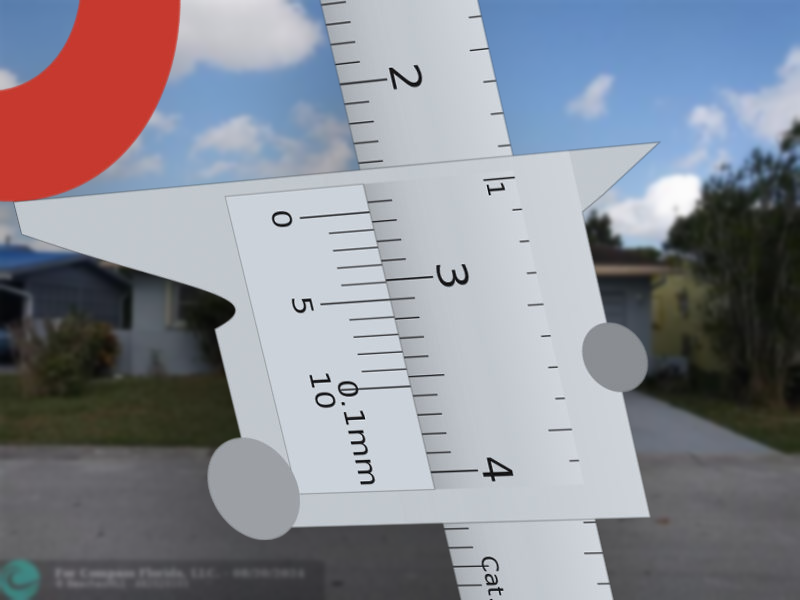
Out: 26.5; mm
